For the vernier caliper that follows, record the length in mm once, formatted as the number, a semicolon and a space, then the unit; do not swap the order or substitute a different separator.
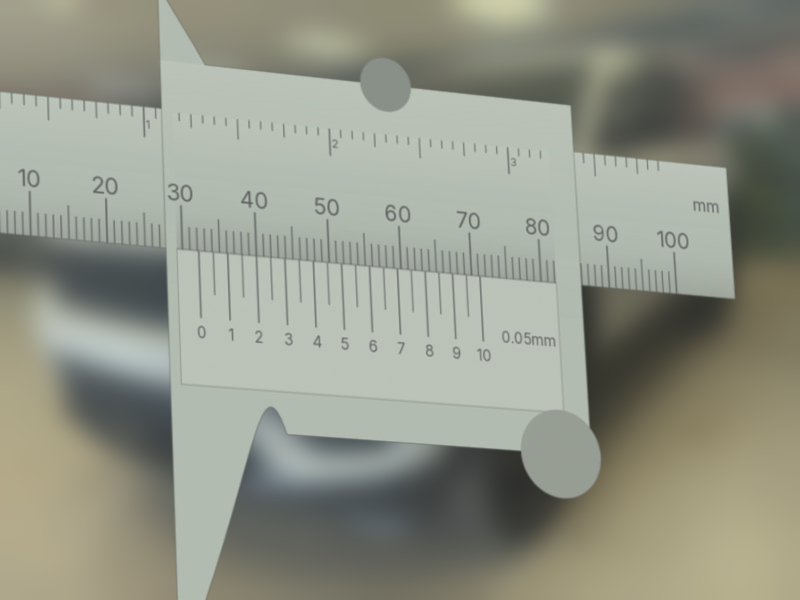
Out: 32.2; mm
